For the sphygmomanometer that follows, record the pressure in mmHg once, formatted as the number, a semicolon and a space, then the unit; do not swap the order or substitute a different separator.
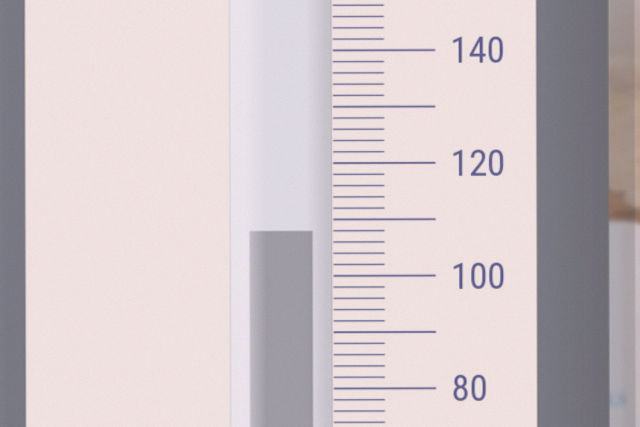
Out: 108; mmHg
